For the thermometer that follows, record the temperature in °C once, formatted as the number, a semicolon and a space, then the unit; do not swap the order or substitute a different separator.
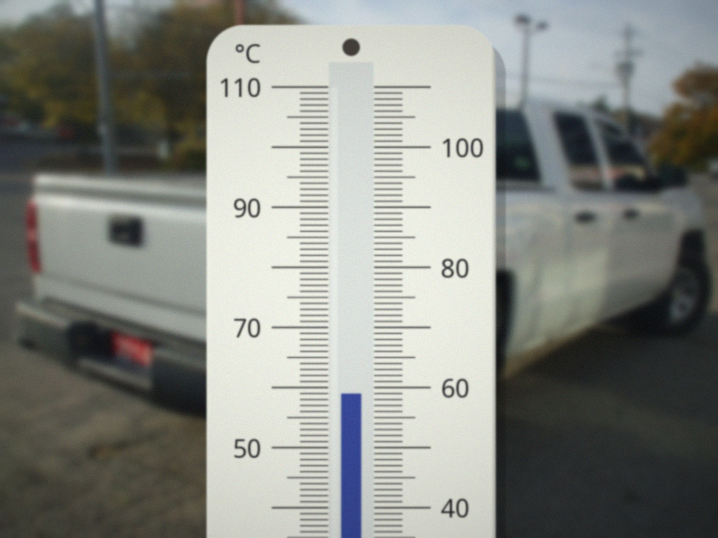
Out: 59; °C
